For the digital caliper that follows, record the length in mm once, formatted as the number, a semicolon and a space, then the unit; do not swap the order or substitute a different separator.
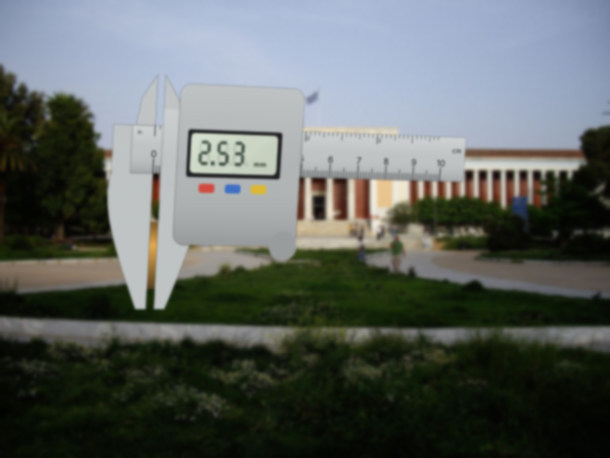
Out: 2.53; mm
